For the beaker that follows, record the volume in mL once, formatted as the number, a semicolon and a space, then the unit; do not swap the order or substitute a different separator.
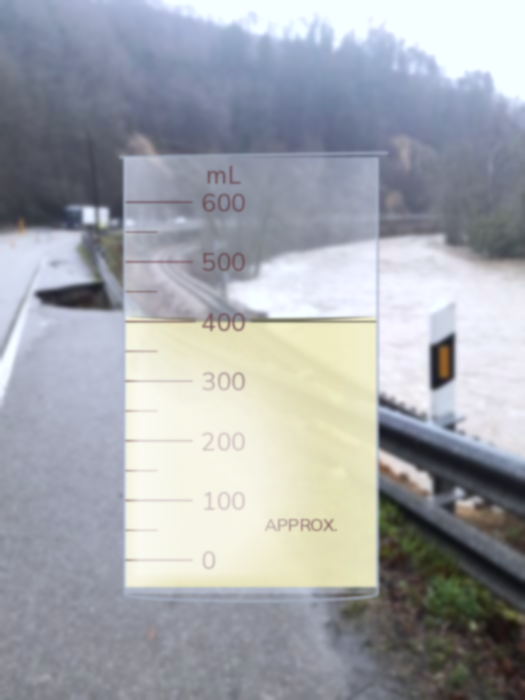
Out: 400; mL
